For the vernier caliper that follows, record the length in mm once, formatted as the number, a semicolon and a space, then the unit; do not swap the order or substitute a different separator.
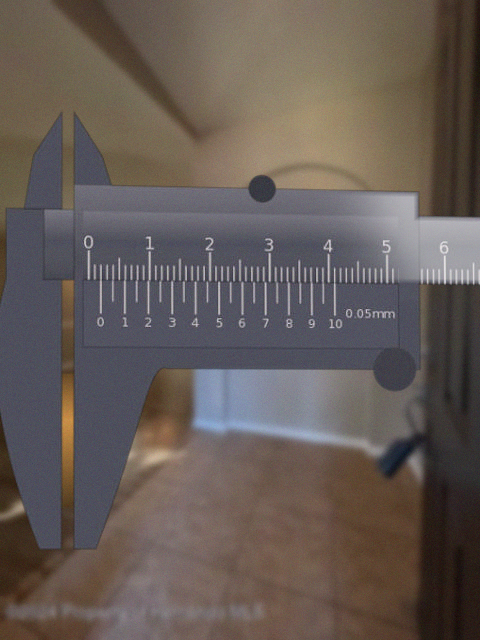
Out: 2.0; mm
